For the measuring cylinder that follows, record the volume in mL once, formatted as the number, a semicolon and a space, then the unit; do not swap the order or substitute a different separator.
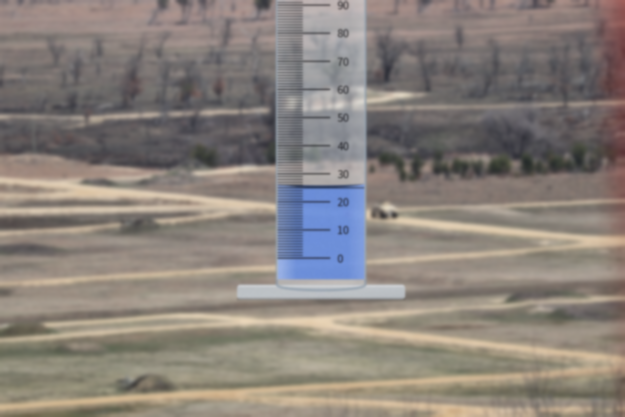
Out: 25; mL
